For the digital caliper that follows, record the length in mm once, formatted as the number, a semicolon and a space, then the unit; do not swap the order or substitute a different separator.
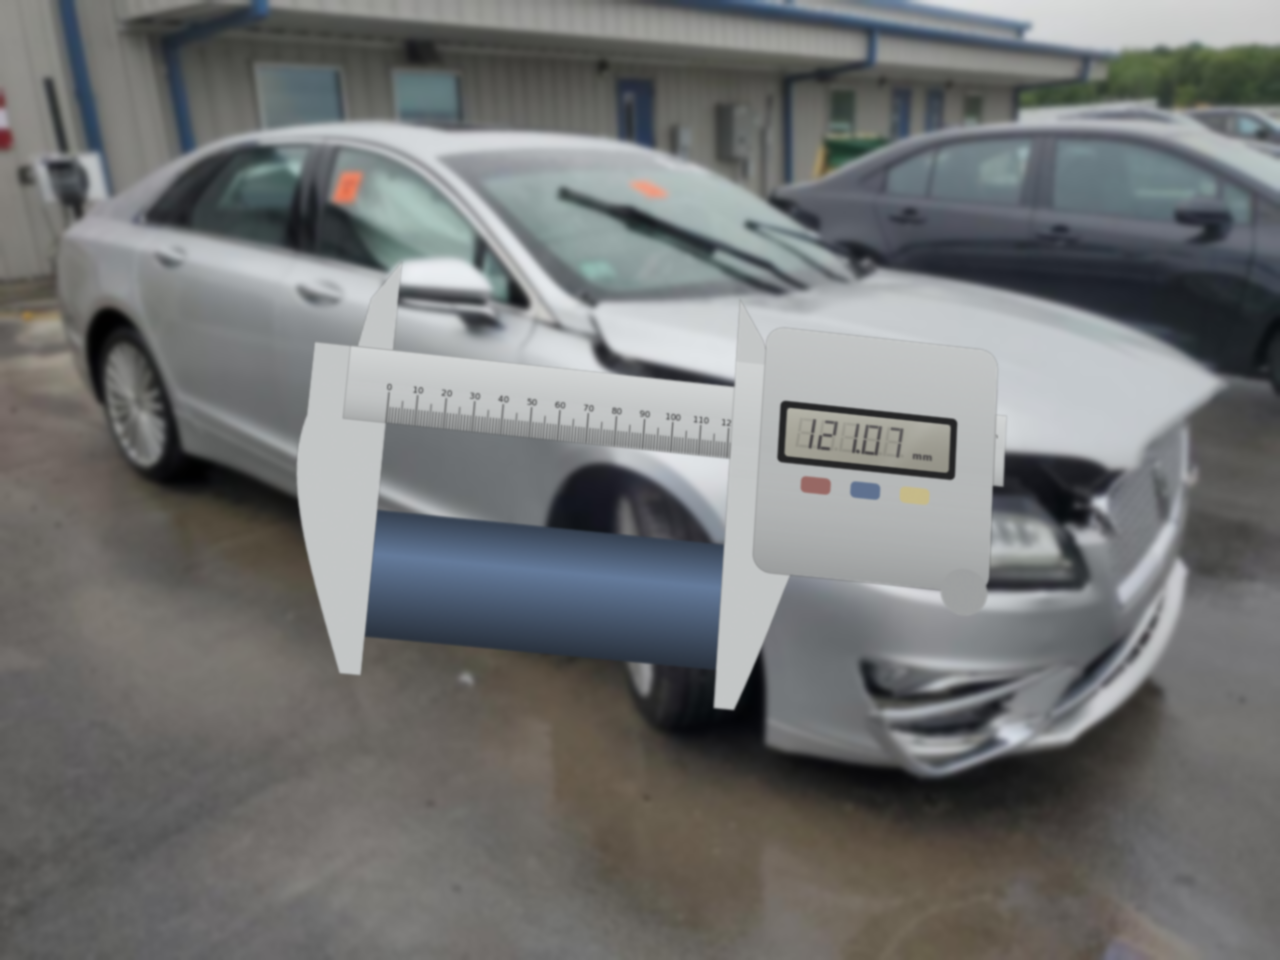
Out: 121.07; mm
